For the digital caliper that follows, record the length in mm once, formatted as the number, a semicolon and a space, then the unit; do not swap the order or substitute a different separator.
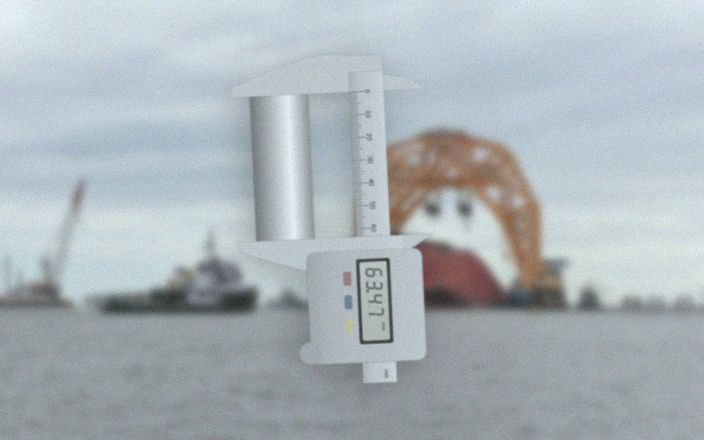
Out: 63.47; mm
